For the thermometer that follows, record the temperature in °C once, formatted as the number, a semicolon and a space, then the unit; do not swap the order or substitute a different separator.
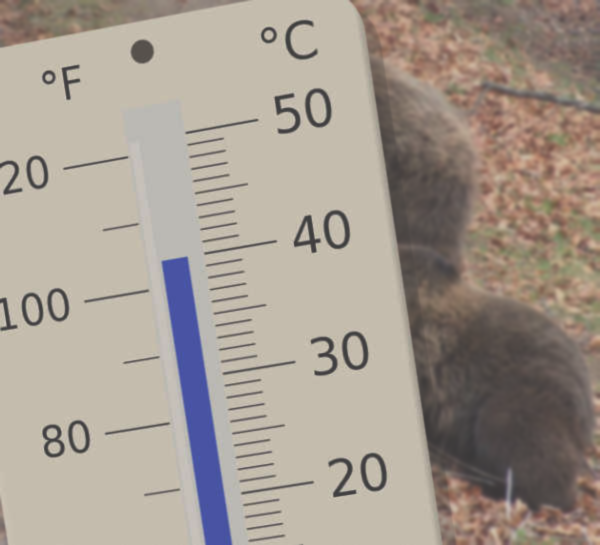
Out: 40; °C
